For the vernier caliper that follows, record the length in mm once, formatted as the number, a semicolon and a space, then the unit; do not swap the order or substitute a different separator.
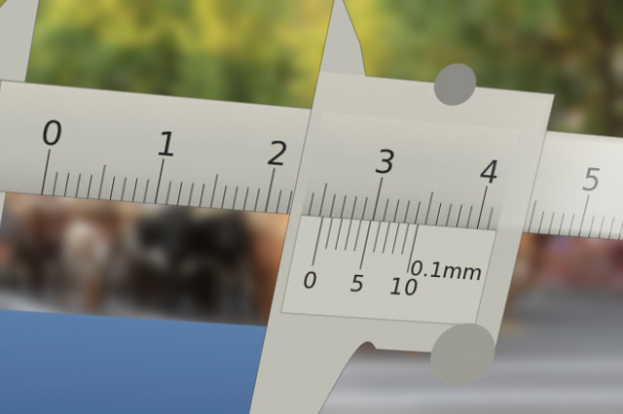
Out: 25.3; mm
